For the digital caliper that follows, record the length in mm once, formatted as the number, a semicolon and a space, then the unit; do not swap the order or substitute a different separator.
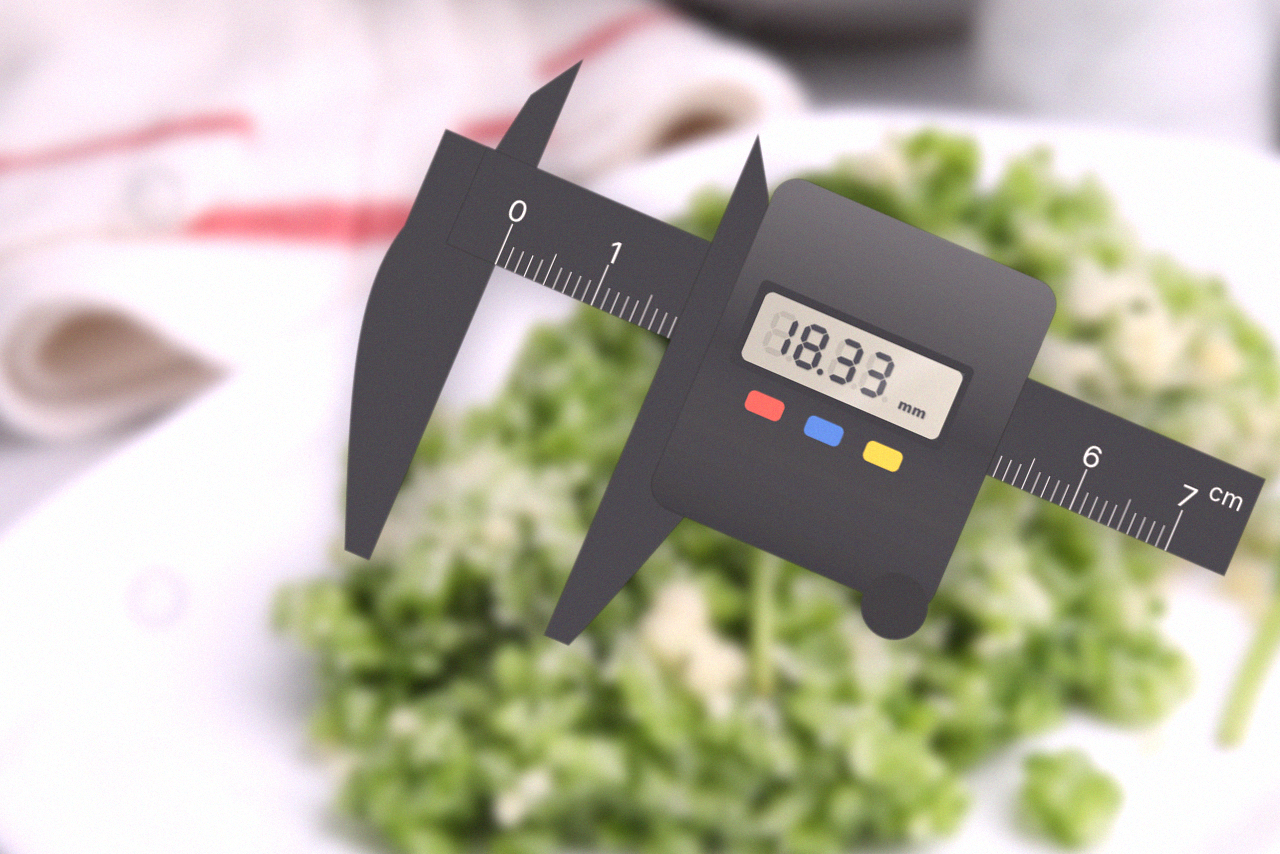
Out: 18.33; mm
